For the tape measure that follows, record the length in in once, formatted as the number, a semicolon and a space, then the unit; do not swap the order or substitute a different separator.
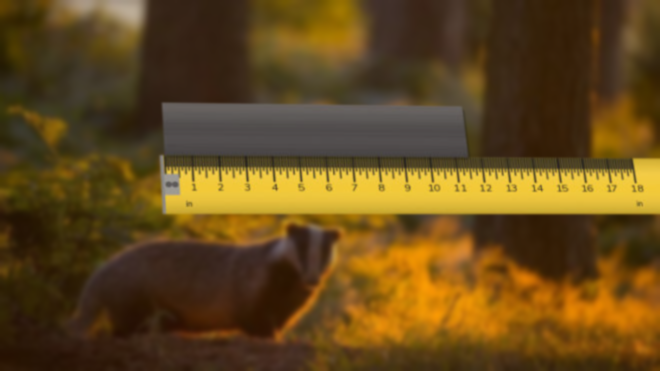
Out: 11.5; in
